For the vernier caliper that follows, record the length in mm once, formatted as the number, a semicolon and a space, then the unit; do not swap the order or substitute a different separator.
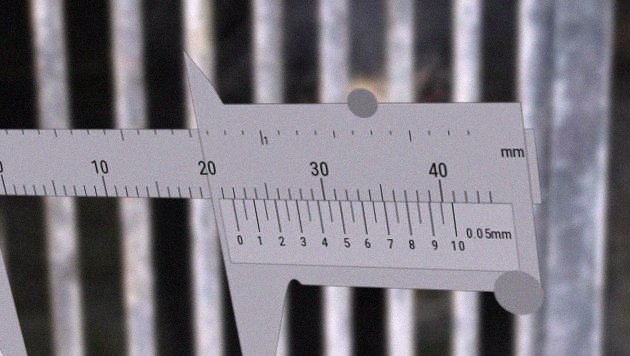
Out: 21.8; mm
